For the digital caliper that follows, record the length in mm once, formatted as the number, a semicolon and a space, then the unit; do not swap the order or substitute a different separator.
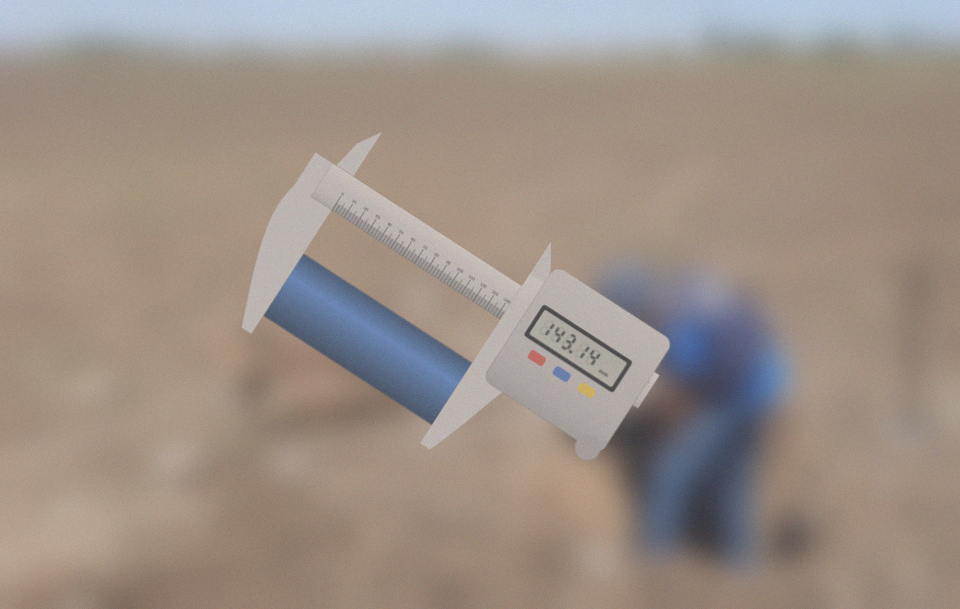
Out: 143.14; mm
